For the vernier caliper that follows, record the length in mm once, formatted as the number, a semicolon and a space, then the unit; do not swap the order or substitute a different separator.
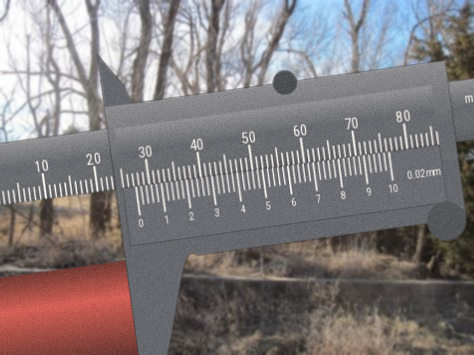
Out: 27.4; mm
